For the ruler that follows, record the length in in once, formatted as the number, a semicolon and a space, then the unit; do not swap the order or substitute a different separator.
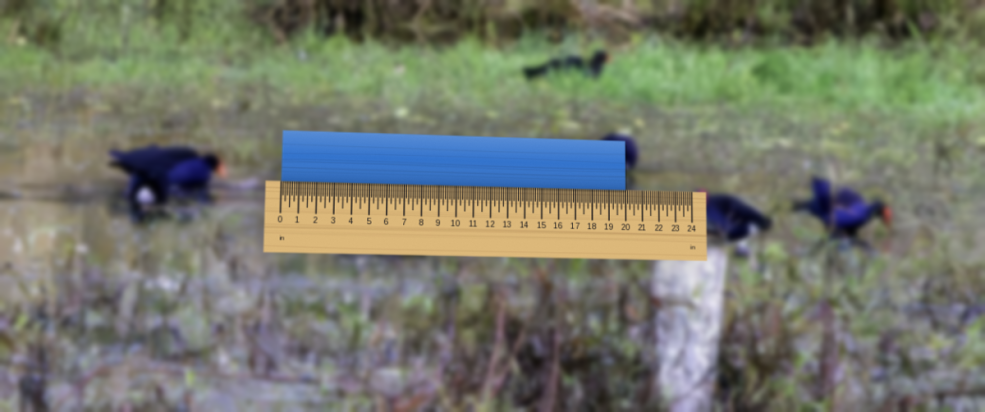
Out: 20; in
